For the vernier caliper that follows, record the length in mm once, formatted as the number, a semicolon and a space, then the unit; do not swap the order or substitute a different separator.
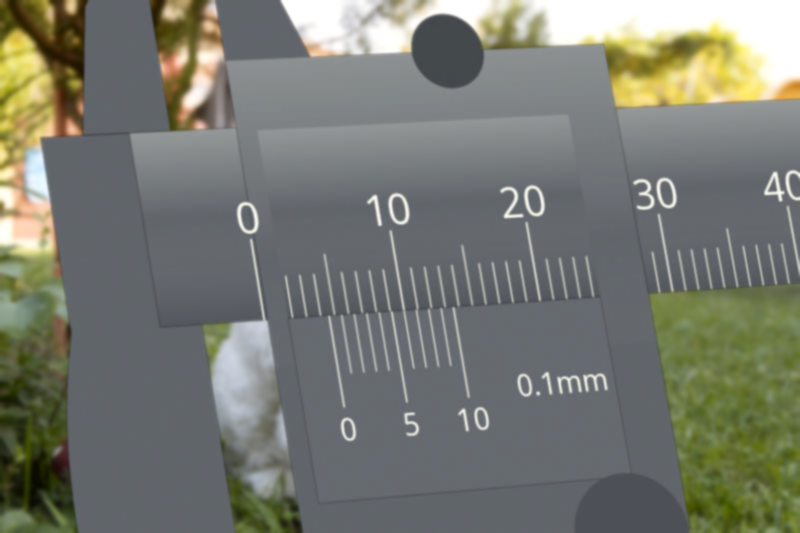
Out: 4.6; mm
